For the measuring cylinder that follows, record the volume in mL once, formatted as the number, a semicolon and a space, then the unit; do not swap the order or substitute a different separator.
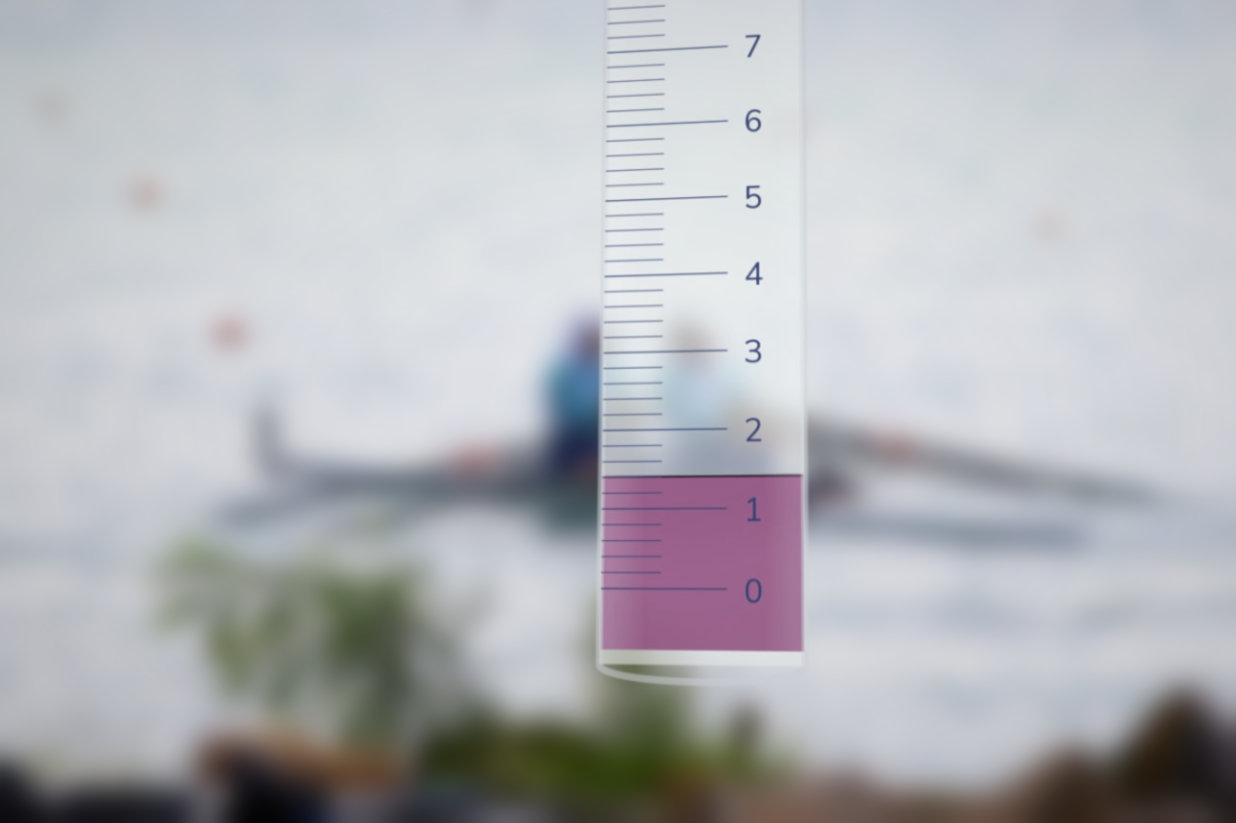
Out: 1.4; mL
